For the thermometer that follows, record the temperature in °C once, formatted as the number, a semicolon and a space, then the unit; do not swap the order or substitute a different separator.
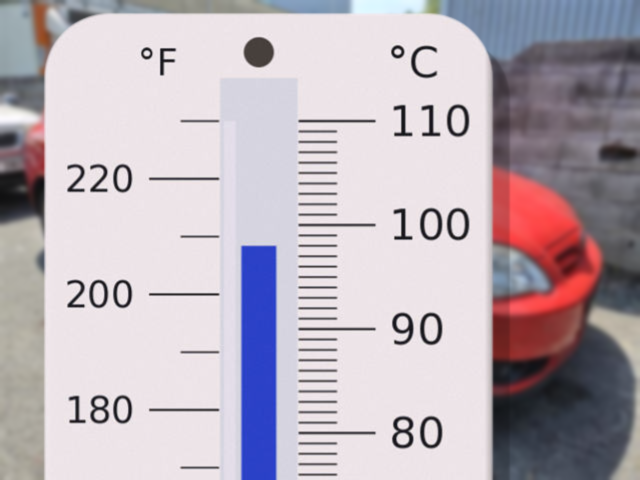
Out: 98; °C
